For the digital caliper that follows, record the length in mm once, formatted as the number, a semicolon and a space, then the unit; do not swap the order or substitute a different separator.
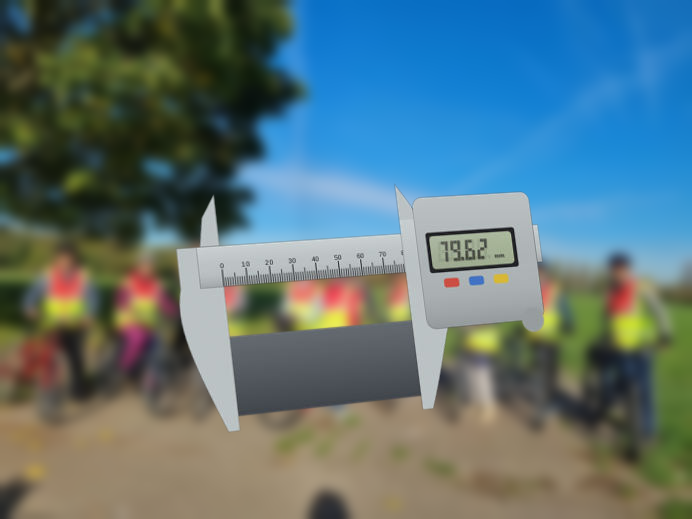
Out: 79.62; mm
